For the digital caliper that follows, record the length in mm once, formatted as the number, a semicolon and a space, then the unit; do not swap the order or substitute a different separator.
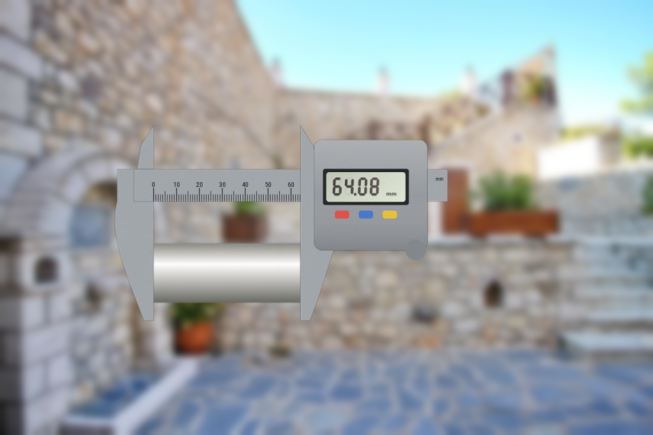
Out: 64.08; mm
